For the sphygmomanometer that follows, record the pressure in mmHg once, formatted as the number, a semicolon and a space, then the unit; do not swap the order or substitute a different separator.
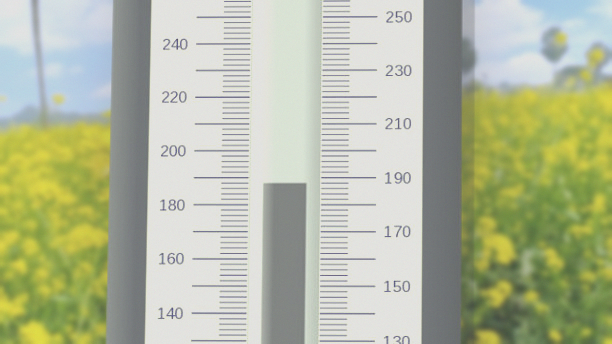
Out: 188; mmHg
